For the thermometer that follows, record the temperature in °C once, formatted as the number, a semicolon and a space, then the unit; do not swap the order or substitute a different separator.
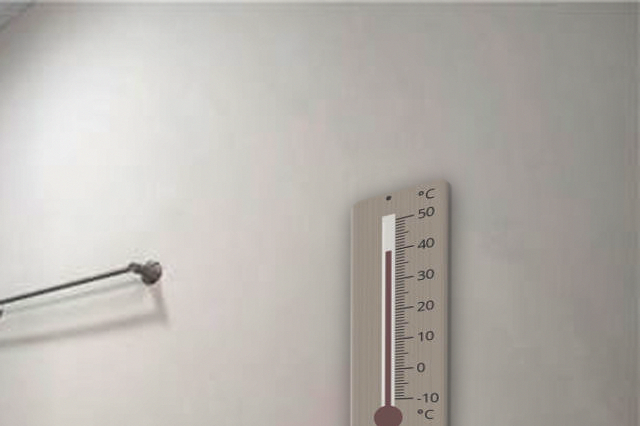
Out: 40; °C
